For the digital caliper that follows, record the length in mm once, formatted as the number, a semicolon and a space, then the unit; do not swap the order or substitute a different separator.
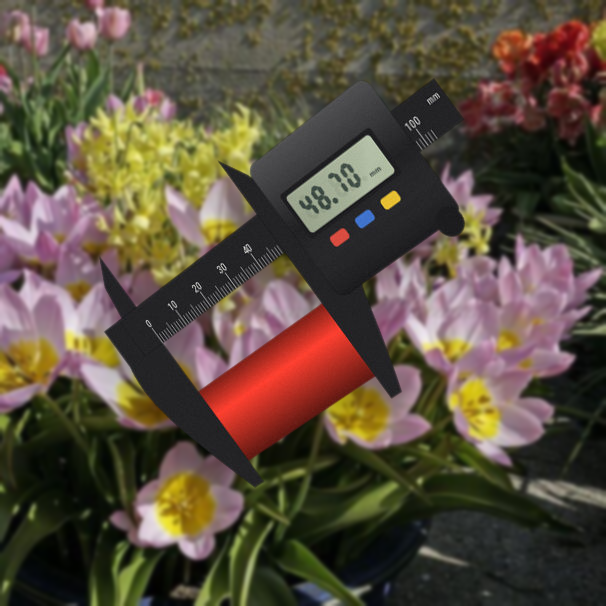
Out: 48.70; mm
